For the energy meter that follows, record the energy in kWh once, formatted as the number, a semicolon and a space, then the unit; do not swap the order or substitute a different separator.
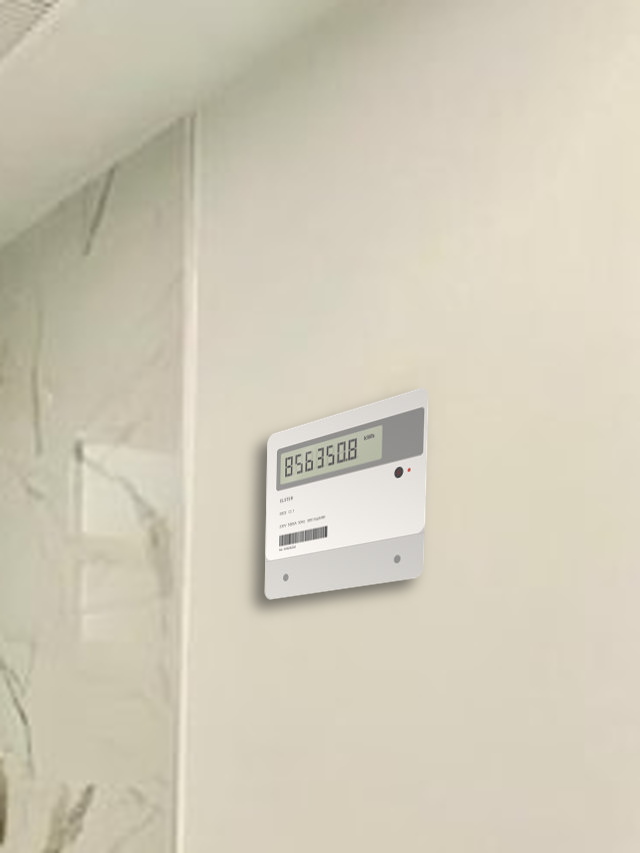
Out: 856350.8; kWh
